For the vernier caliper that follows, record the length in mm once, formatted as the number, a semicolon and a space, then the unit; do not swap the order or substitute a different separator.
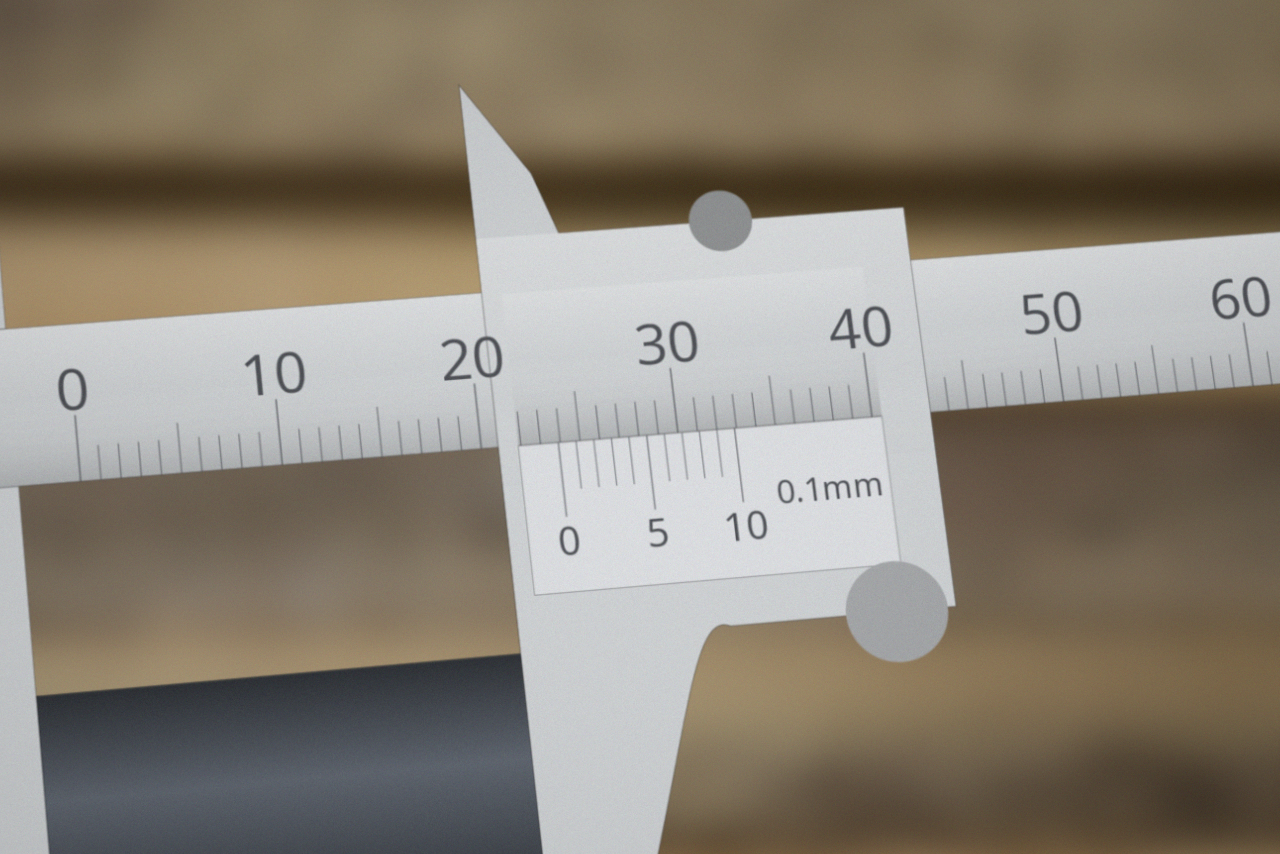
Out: 23.9; mm
